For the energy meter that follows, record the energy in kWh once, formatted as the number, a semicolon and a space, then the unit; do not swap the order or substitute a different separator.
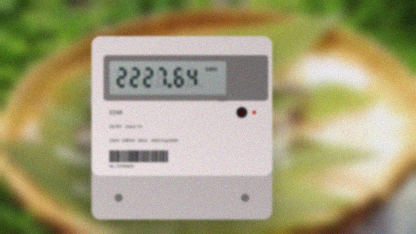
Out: 2227.64; kWh
